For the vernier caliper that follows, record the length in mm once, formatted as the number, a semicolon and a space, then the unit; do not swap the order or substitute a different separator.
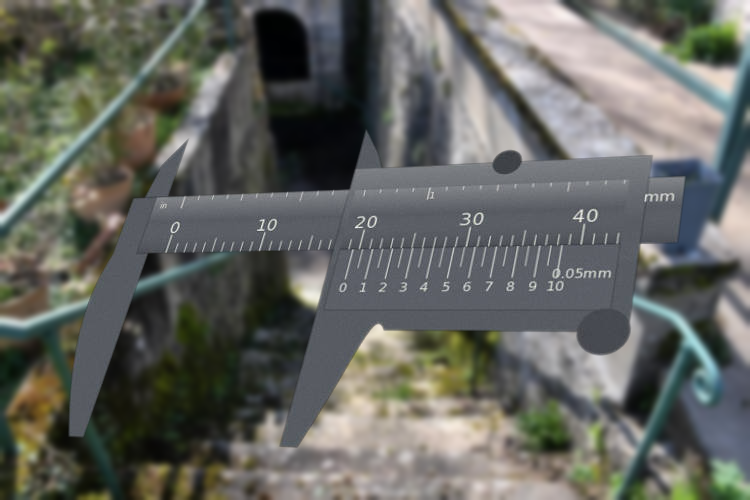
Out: 19.4; mm
